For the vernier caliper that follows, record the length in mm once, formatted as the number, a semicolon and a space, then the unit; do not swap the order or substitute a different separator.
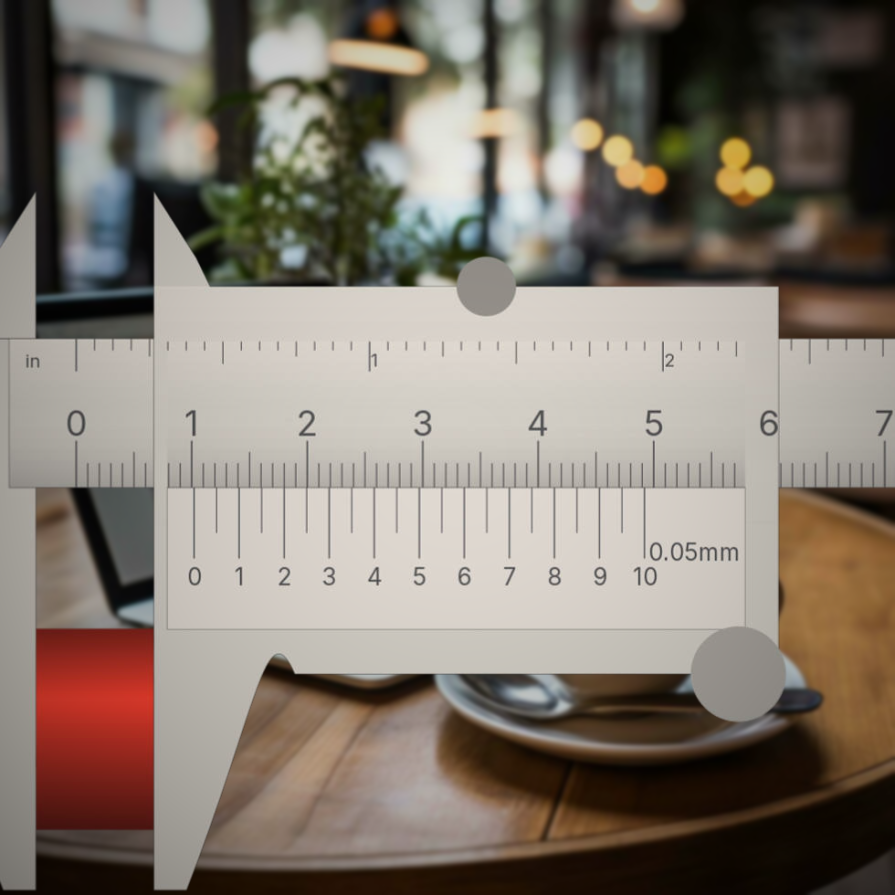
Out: 10.2; mm
